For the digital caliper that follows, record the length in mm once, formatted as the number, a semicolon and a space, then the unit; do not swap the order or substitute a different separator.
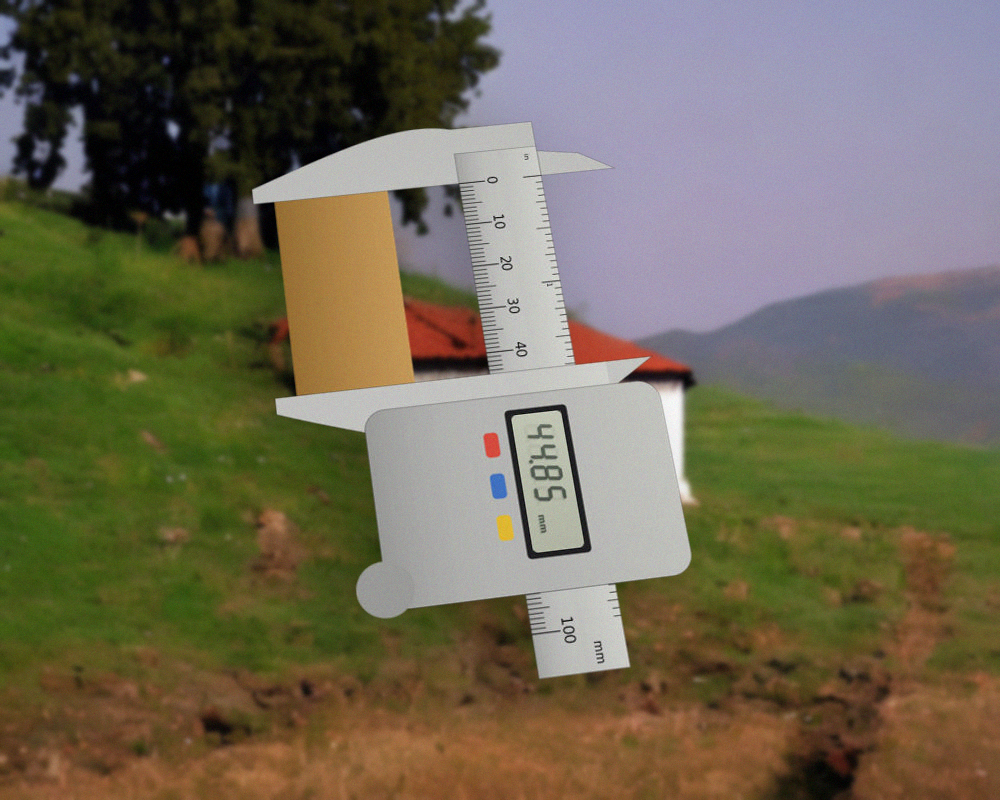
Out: 44.85; mm
